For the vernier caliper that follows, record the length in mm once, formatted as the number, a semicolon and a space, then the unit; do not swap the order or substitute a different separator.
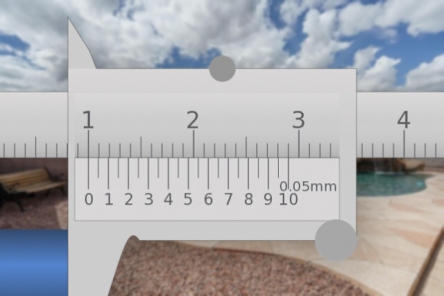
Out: 10.0; mm
